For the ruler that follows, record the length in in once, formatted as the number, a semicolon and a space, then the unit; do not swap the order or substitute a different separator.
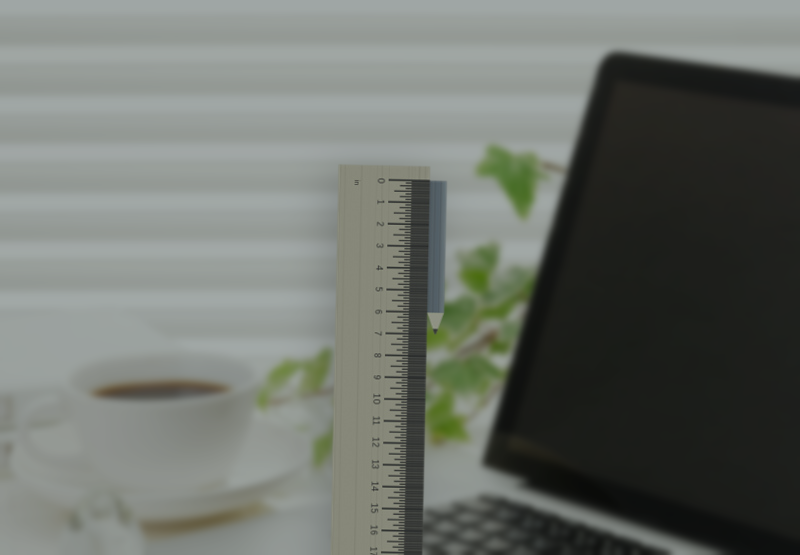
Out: 7; in
